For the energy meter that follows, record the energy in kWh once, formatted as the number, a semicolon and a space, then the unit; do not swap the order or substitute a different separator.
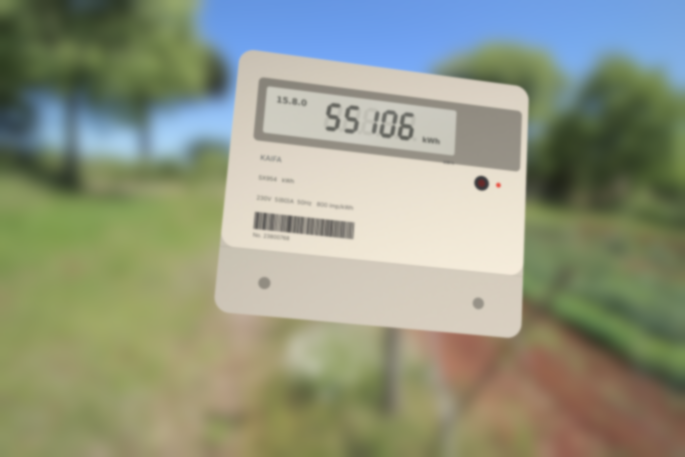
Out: 55106; kWh
